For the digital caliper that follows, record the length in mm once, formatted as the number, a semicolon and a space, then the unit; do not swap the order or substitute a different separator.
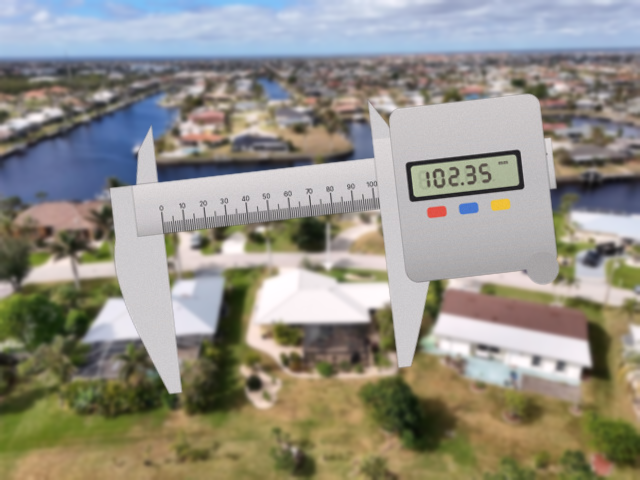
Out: 102.35; mm
